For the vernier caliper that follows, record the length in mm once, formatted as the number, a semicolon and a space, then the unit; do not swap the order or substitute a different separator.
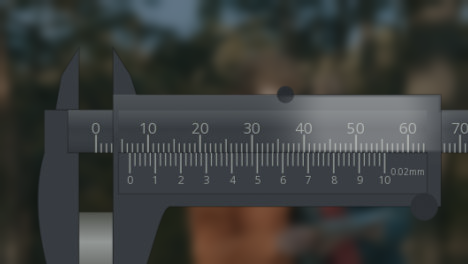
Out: 6.5; mm
